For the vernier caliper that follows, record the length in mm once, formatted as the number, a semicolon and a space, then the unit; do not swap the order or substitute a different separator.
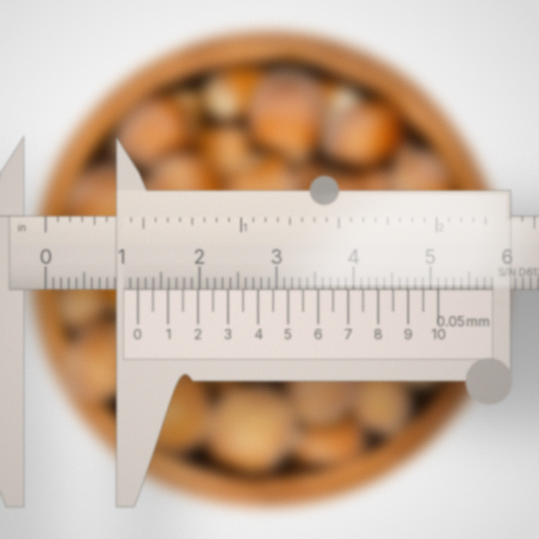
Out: 12.0; mm
